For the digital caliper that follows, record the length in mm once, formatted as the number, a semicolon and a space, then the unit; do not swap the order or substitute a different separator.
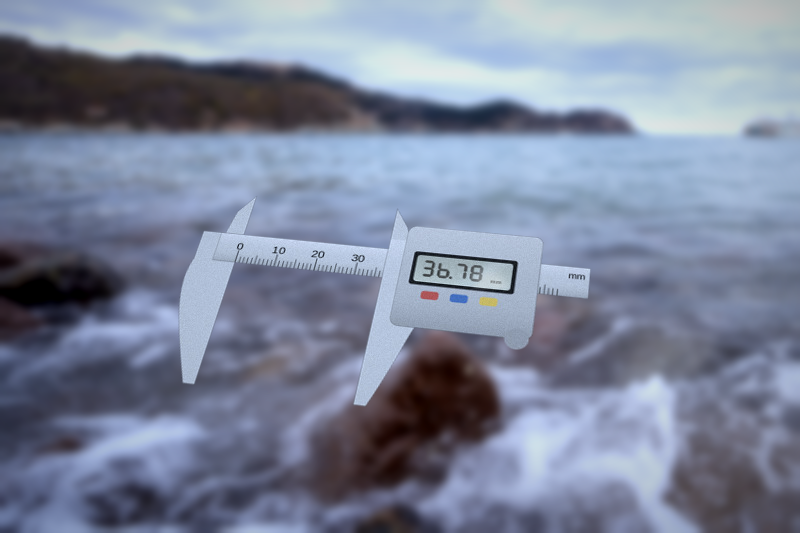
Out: 36.78; mm
